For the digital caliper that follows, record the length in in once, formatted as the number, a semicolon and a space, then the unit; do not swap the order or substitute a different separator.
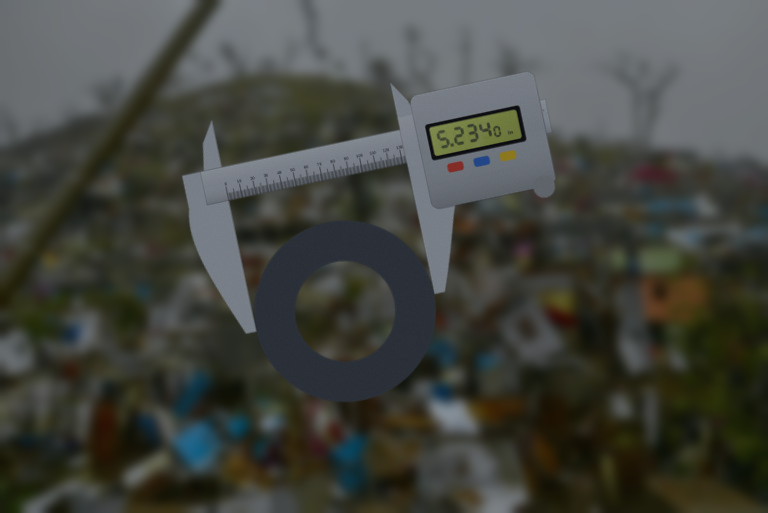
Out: 5.2340; in
